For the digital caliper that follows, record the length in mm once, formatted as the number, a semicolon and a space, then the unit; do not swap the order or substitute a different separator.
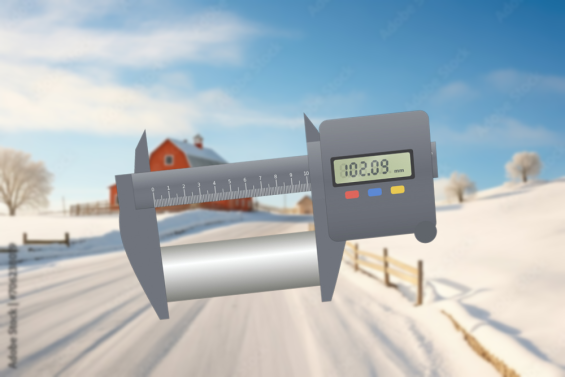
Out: 102.09; mm
